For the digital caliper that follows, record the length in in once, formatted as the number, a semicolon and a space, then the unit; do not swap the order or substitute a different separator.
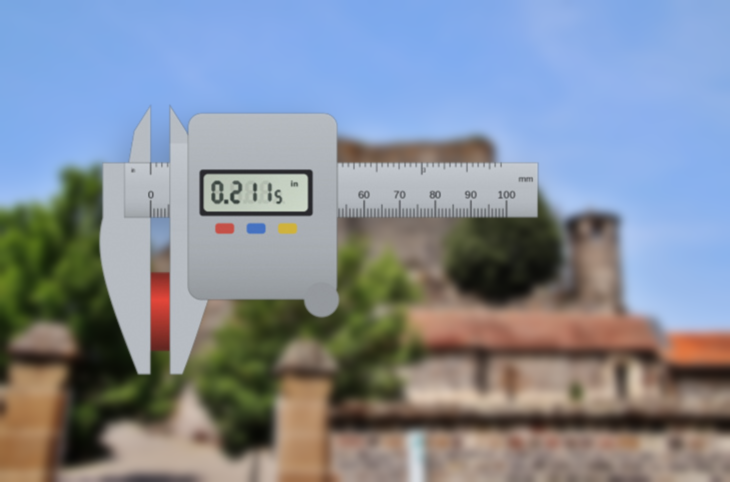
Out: 0.2115; in
